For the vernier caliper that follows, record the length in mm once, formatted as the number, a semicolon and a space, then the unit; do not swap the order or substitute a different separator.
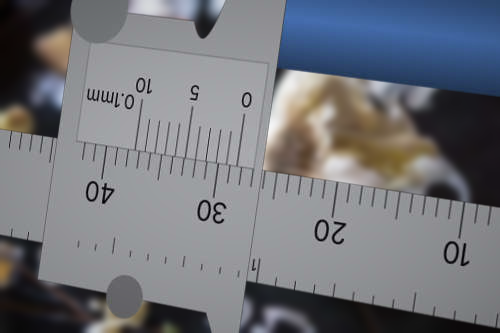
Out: 28.4; mm
